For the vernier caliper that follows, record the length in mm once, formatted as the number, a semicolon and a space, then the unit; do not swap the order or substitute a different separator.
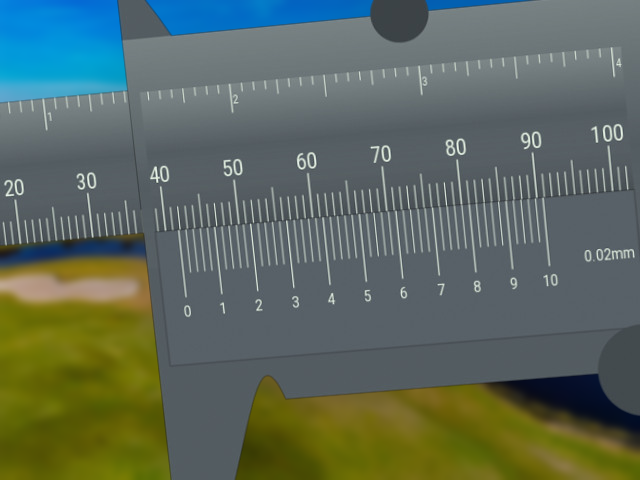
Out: 41.8; mm
